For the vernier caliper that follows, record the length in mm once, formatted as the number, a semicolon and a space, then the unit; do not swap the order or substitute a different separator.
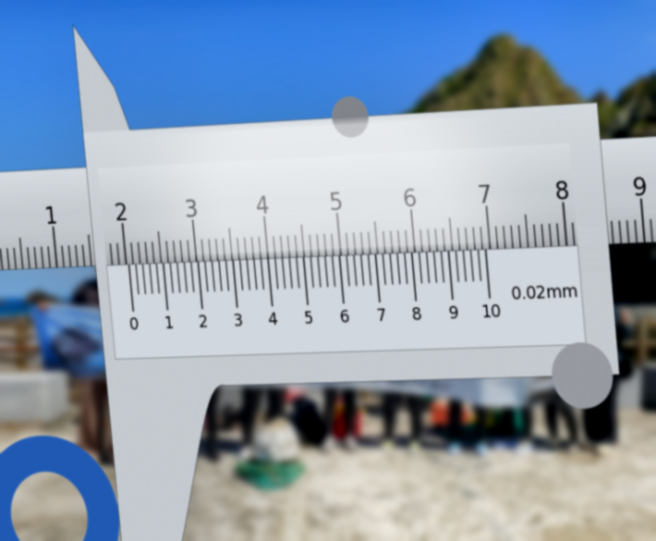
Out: 20.4; mm
